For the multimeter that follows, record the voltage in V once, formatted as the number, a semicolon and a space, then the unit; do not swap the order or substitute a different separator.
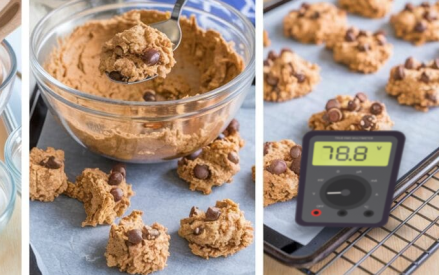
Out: 78.8; V
